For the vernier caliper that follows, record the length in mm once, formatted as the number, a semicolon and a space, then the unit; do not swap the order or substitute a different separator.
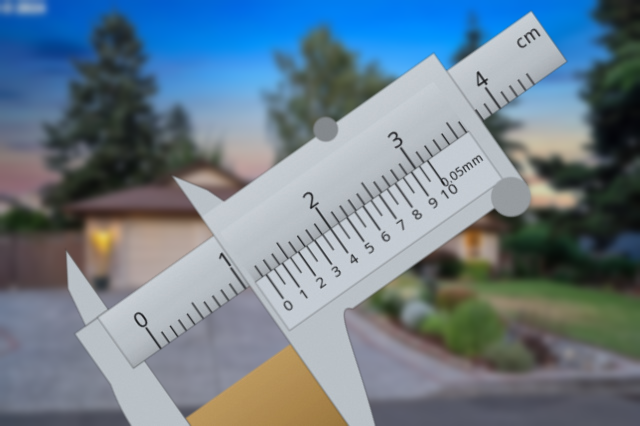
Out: 12.4; mm
